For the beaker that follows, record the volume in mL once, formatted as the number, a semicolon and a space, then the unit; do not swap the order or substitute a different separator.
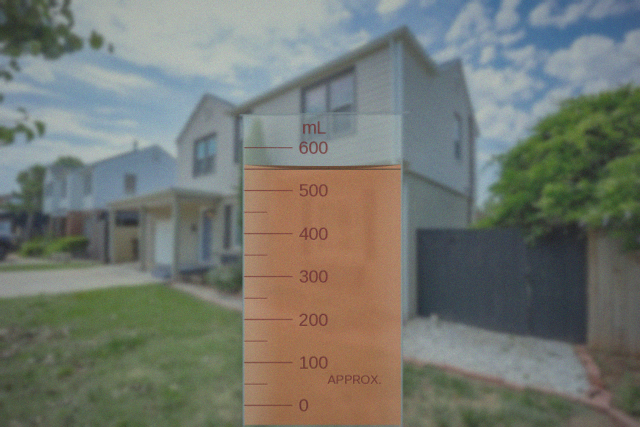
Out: 550; mL
